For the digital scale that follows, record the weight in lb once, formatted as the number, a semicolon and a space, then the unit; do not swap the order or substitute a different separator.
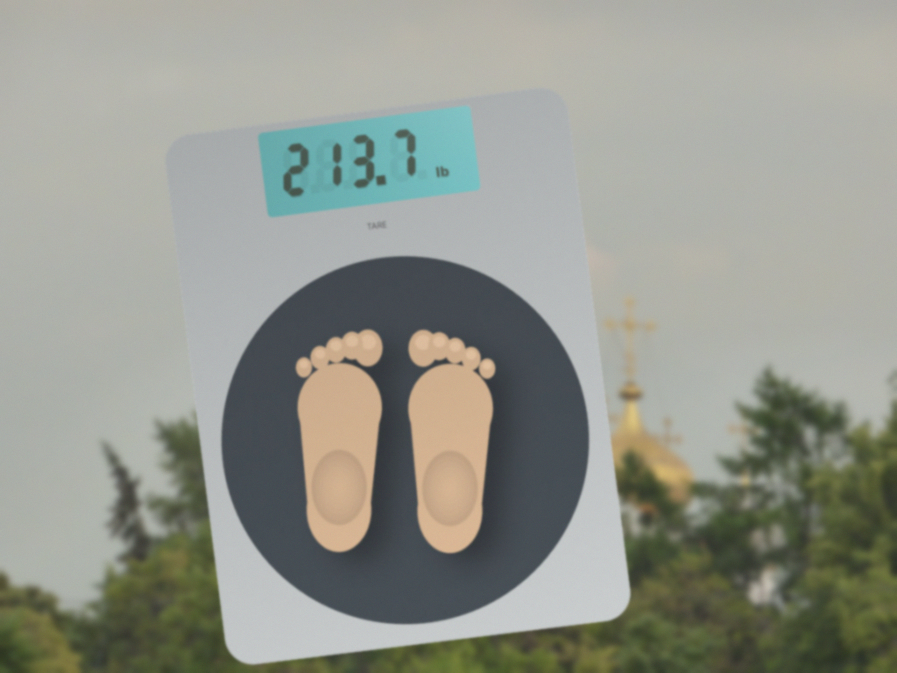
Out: 213.7; lb
